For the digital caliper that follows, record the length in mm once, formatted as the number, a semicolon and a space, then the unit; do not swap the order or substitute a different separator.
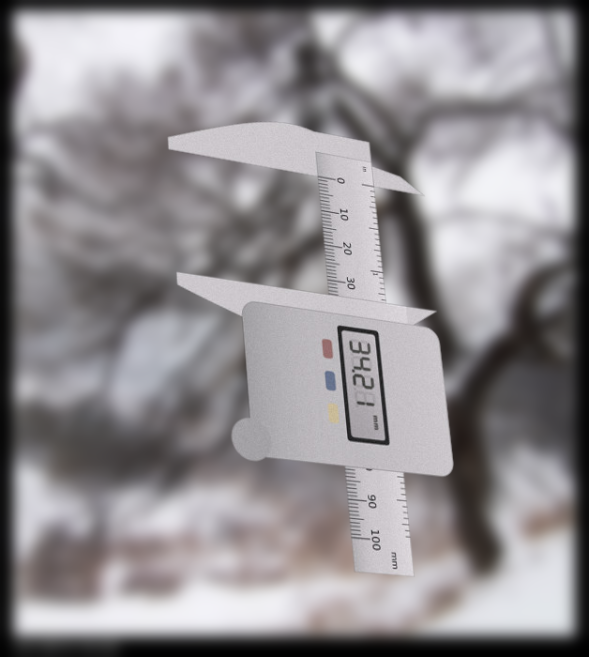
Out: 34.21; mm
